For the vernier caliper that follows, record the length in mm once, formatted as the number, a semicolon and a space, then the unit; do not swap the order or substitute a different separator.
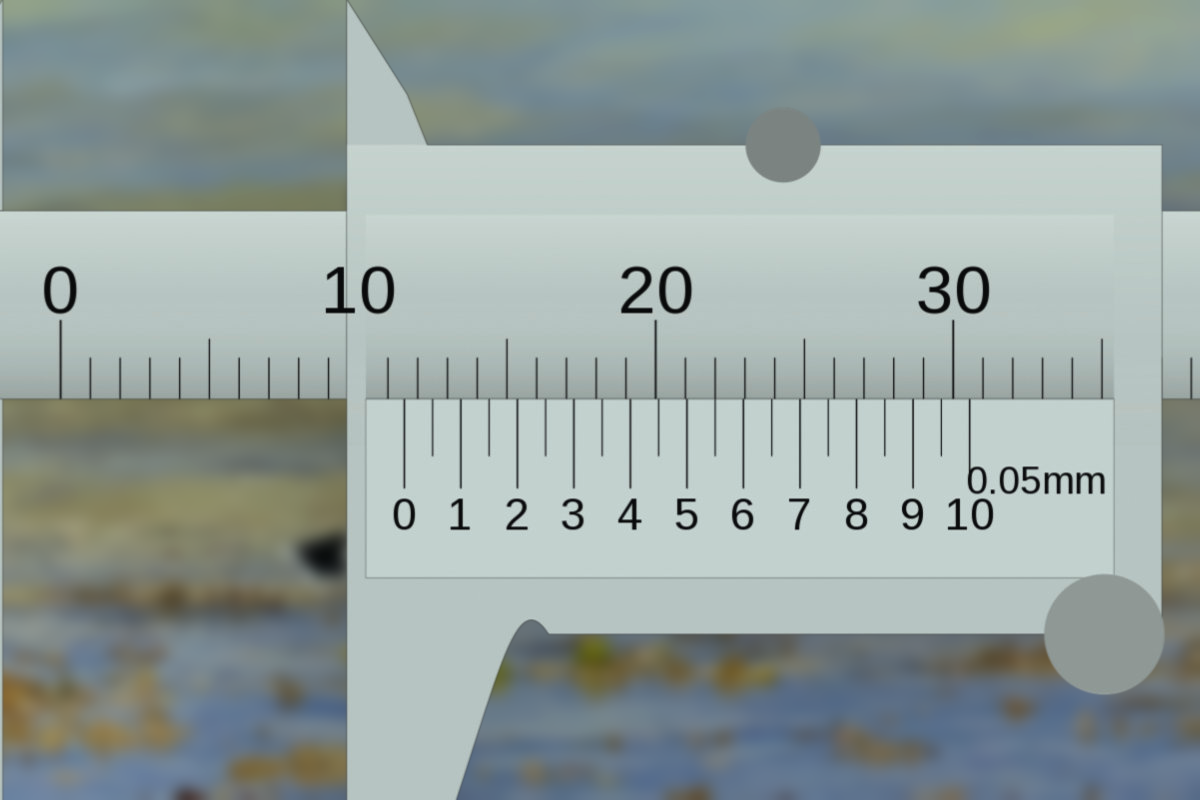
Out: 11.55; mm
